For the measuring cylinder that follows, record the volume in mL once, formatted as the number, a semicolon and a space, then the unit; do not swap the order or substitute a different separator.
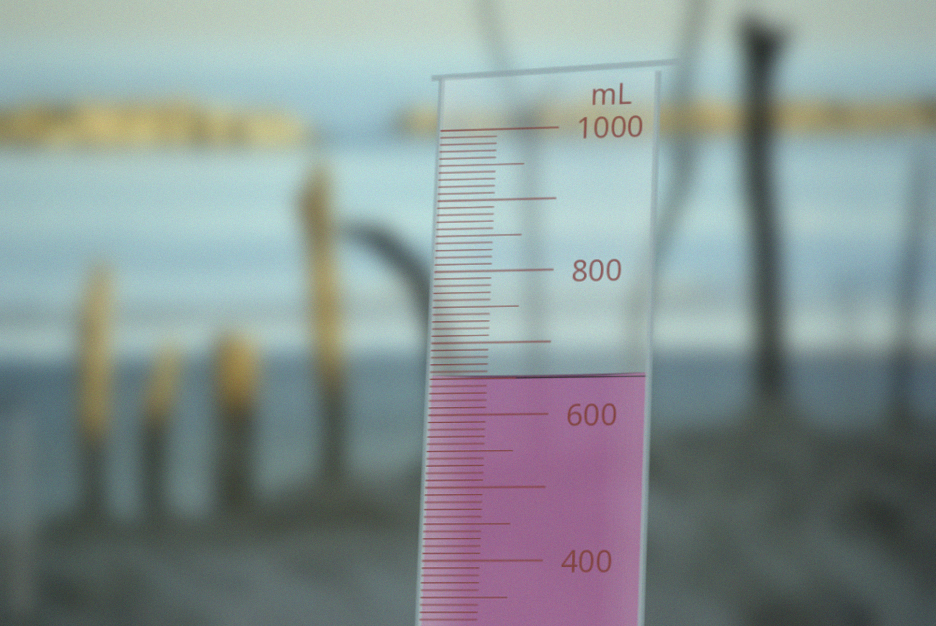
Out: 650; mL
